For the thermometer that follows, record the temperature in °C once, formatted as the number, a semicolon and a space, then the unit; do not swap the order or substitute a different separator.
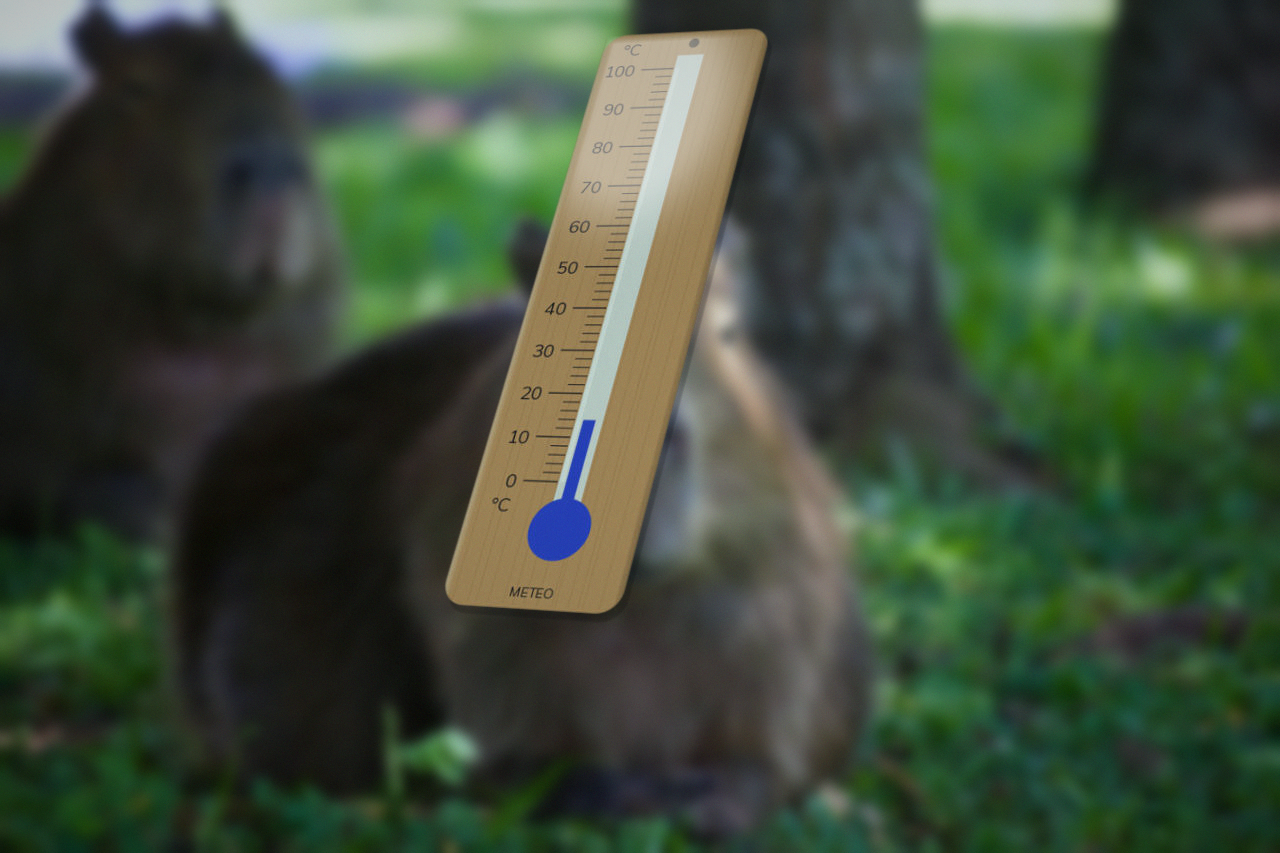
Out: 14; °C
